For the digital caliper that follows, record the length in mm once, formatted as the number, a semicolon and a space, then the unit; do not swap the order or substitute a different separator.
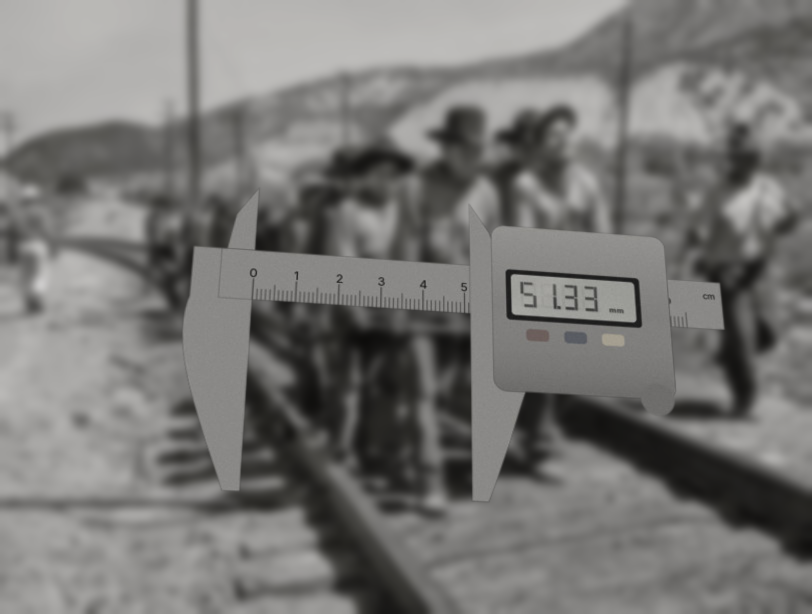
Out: 51.33; mm
